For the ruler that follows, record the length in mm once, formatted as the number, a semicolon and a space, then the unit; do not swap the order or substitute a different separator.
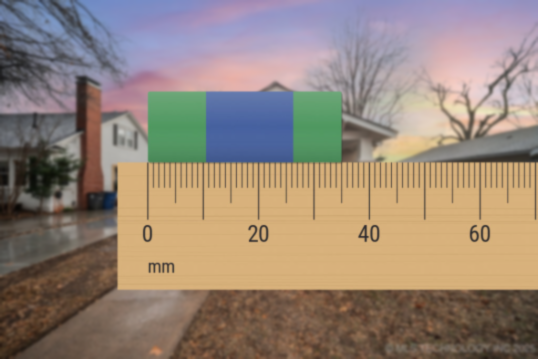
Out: 35; mm
